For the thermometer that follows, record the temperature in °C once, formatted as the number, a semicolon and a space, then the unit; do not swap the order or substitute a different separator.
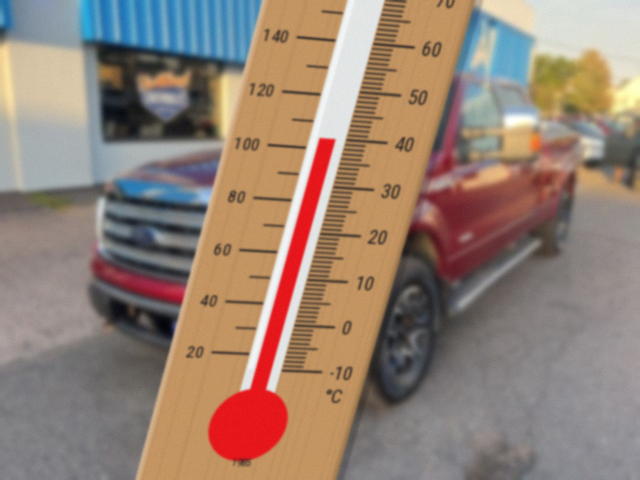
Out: 40; °C
